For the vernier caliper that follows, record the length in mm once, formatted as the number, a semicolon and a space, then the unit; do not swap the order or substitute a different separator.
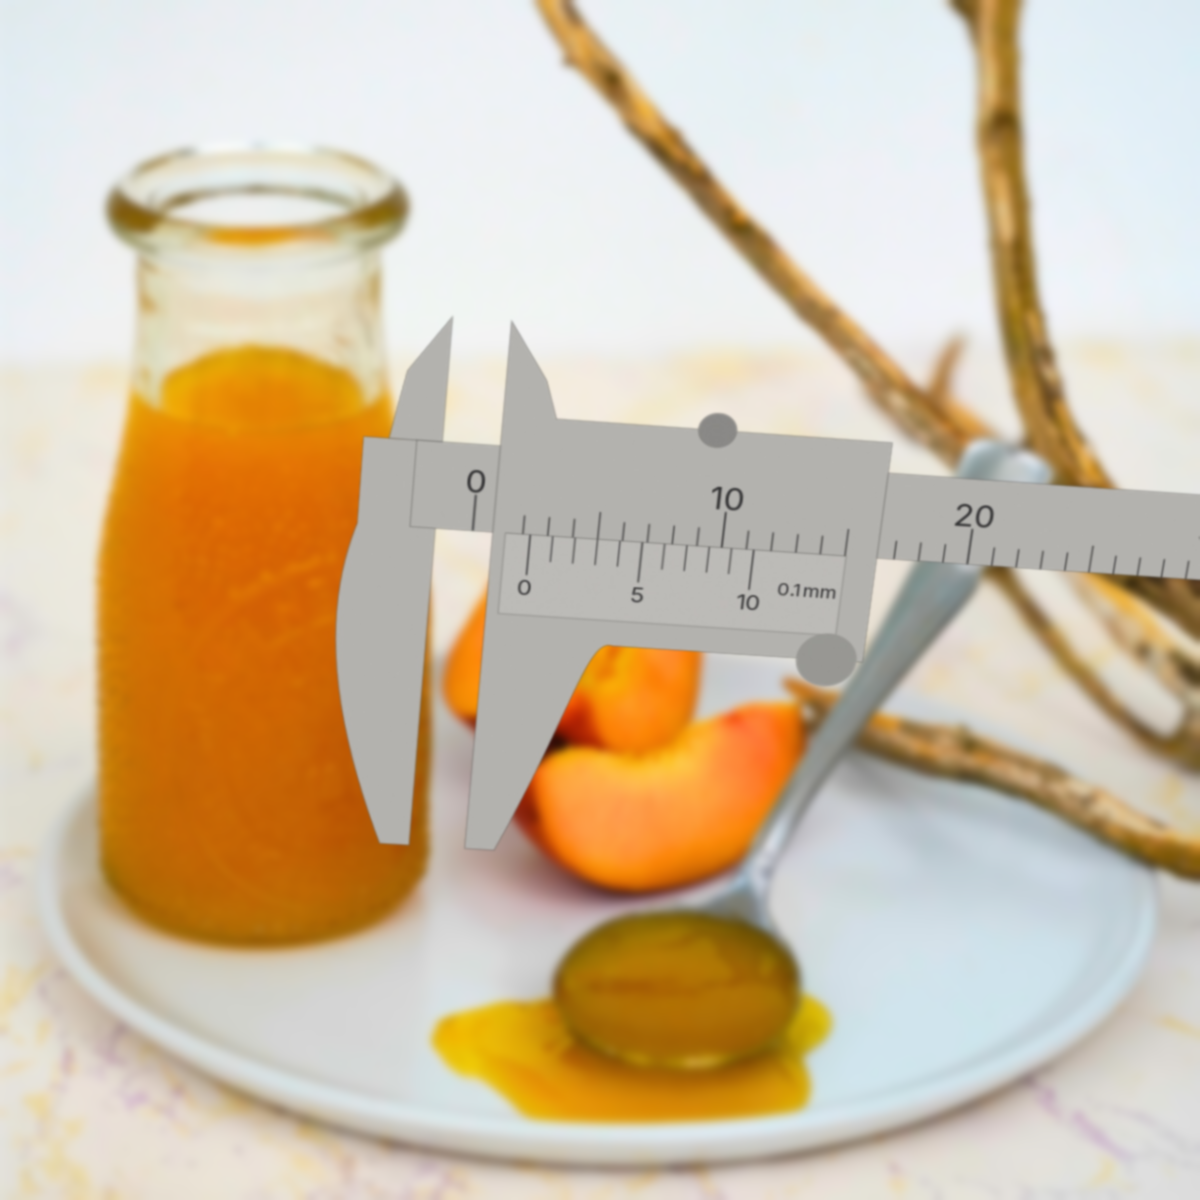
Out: 2.3; mm
